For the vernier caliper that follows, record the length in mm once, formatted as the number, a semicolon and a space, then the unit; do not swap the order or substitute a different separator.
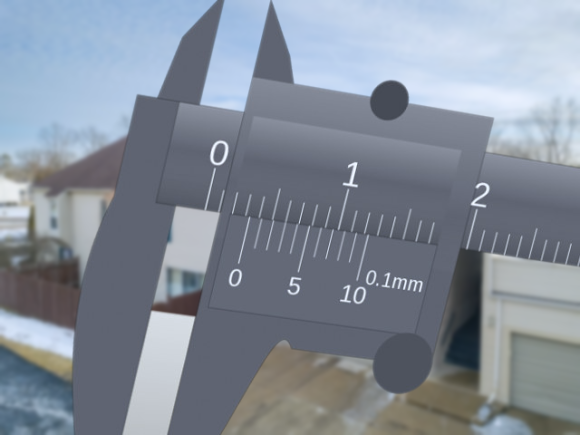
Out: 3.3; mm
